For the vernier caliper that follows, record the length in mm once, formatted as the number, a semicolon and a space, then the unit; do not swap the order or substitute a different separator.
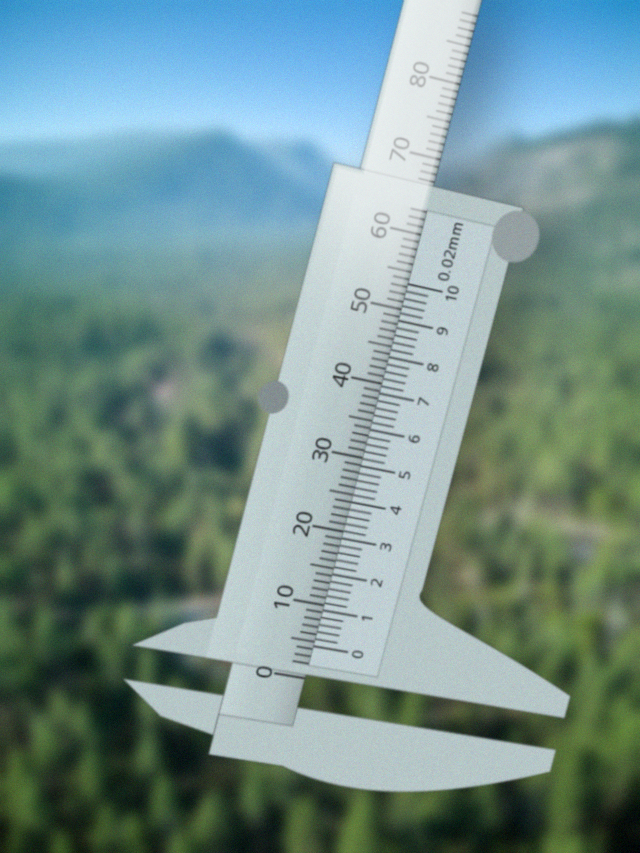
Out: 4.4; mm
